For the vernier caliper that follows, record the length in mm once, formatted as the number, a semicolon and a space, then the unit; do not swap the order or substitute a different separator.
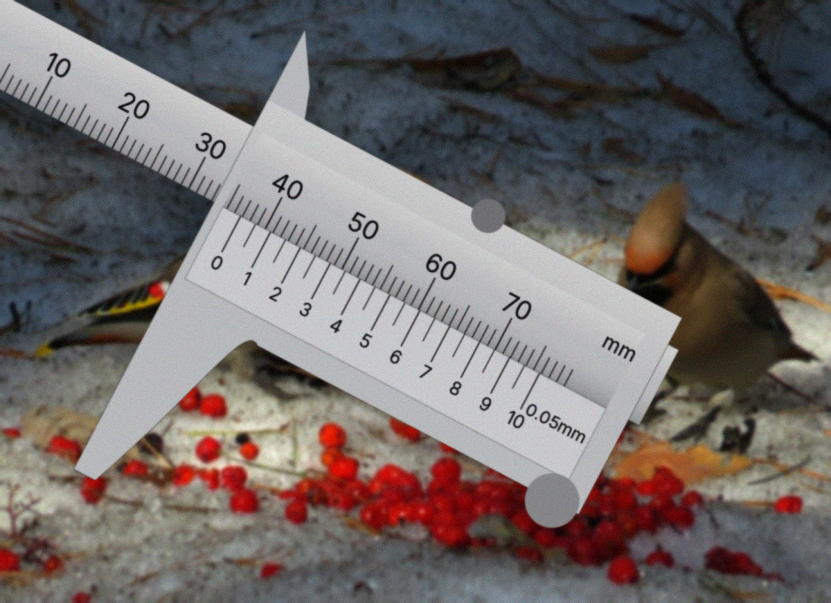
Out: 36.8; mm
